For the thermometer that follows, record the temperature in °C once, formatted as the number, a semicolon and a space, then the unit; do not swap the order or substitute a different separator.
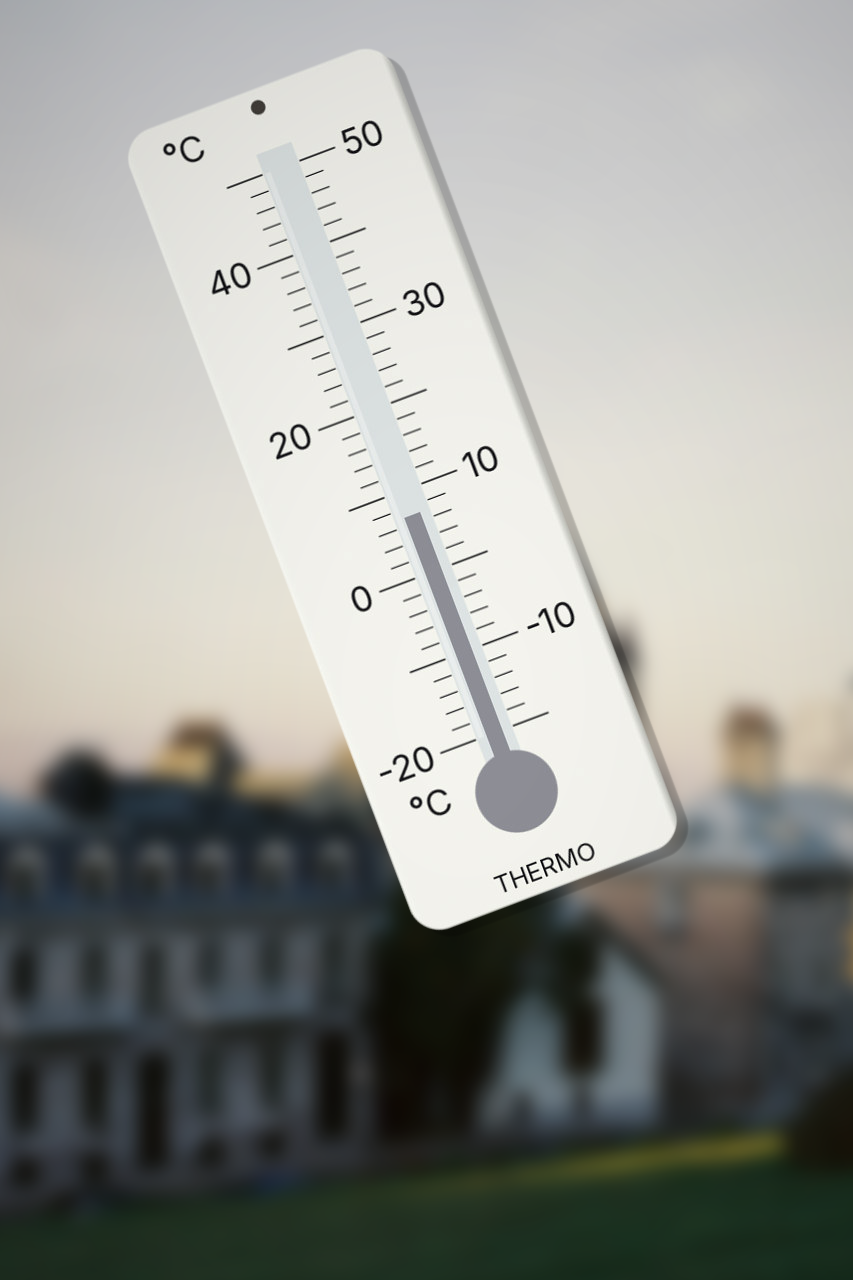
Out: 7; °C
